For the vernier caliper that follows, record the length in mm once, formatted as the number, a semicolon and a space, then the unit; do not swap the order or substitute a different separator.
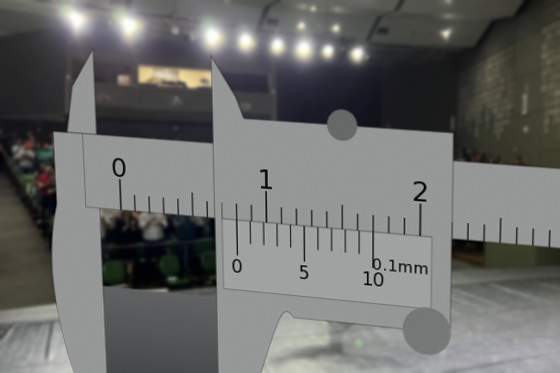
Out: 8.0; mm
